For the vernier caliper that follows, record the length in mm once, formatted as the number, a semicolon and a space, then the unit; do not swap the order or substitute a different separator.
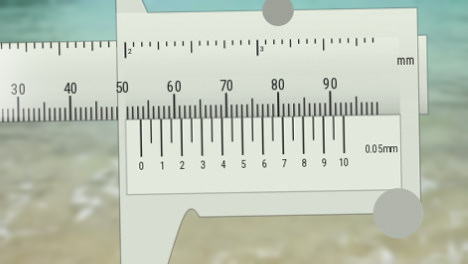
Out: 53.5; mm
